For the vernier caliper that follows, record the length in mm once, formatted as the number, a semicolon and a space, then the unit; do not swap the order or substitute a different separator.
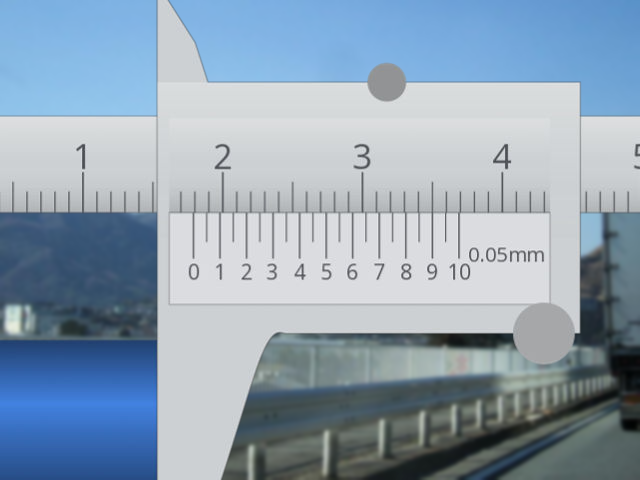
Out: 17.9; mm
